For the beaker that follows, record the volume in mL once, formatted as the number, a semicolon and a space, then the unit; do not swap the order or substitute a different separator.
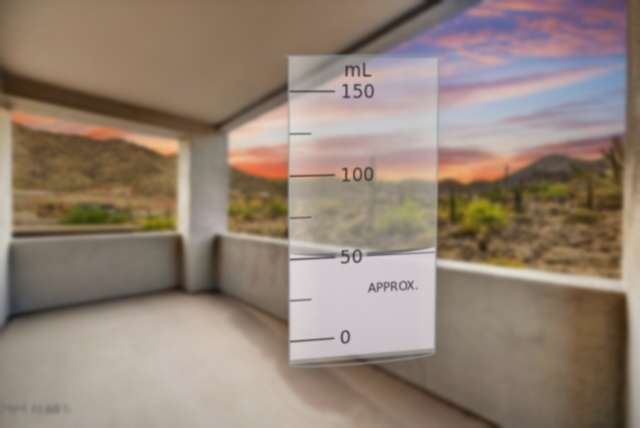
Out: 50; mL
